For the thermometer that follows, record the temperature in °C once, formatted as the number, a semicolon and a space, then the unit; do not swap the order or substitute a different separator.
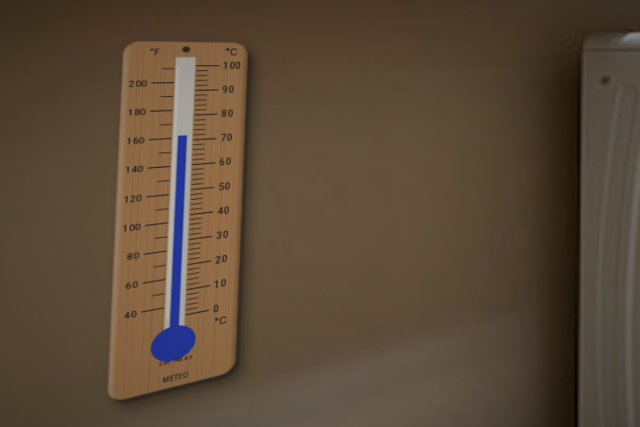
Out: 72; °C
